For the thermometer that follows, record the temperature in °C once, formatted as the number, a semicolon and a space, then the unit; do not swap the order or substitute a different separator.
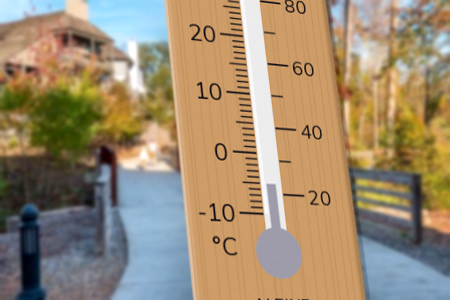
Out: -5; °C
